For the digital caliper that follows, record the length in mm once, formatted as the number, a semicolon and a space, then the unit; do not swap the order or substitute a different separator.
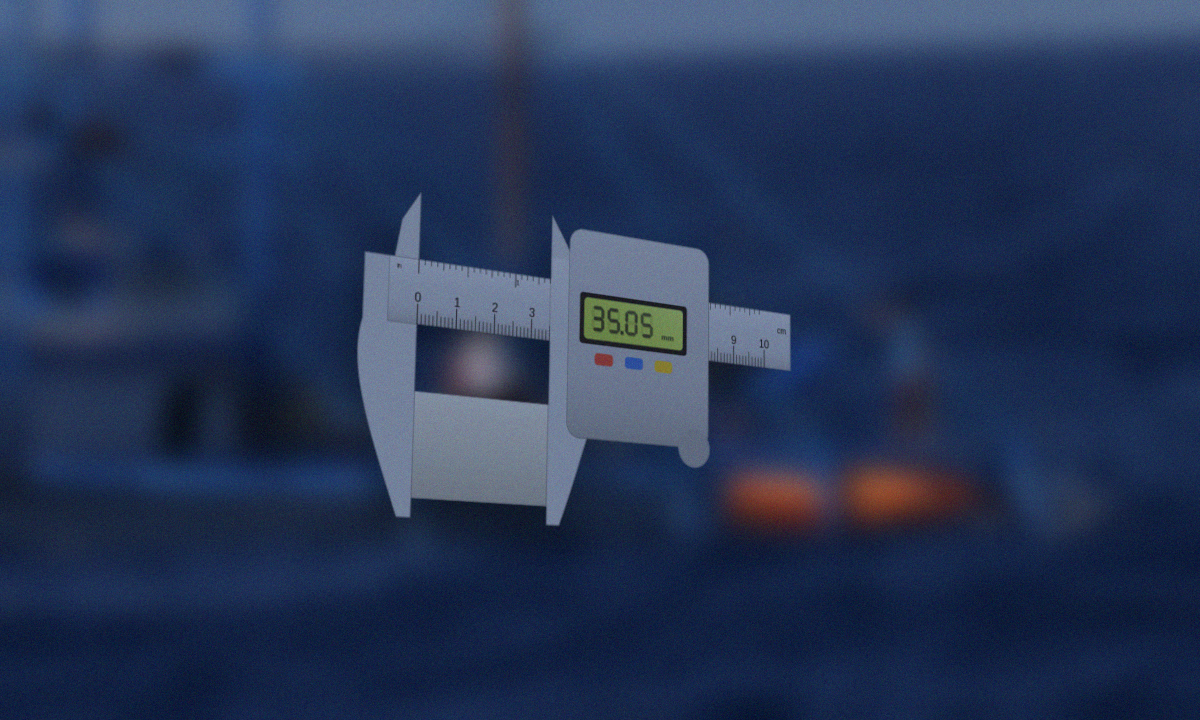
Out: 35.05; mm
